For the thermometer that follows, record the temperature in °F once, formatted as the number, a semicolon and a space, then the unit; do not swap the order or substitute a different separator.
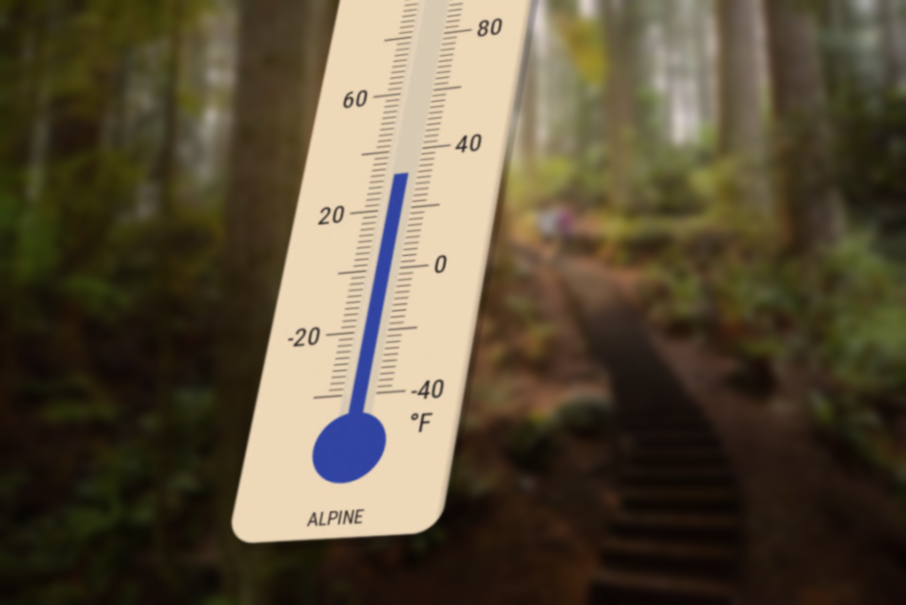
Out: 32; °F
